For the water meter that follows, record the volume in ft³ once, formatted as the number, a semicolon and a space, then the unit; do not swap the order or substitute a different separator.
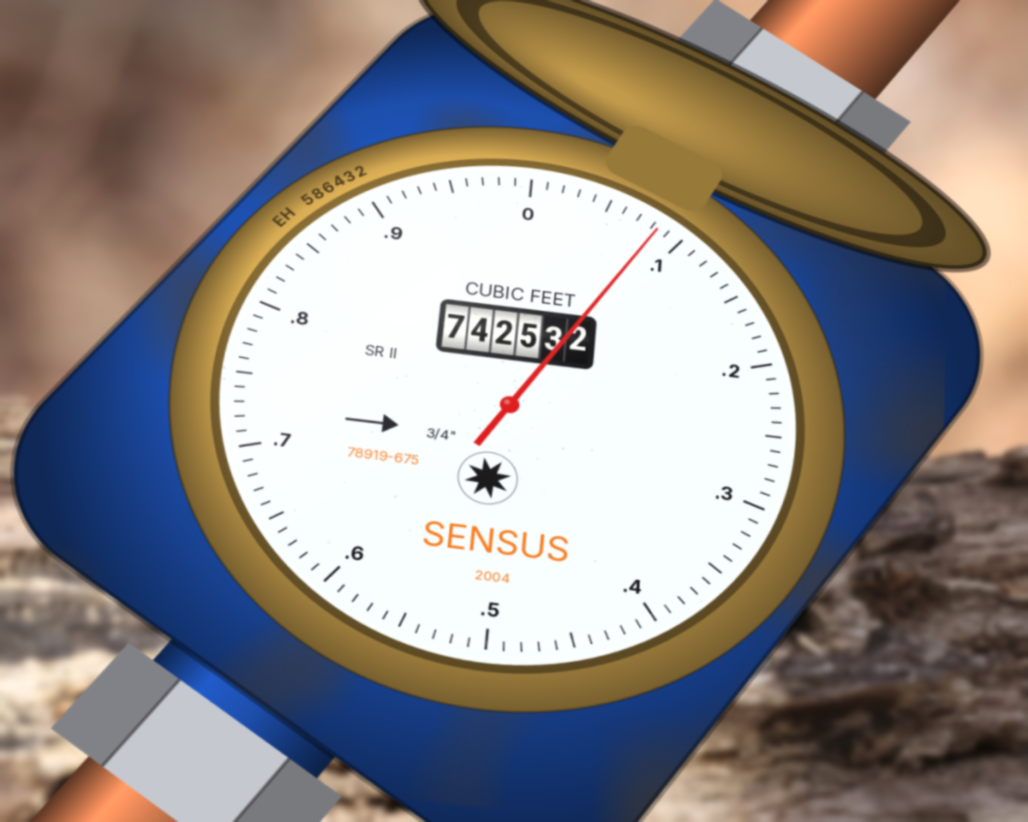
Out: 742532.08; ft³
